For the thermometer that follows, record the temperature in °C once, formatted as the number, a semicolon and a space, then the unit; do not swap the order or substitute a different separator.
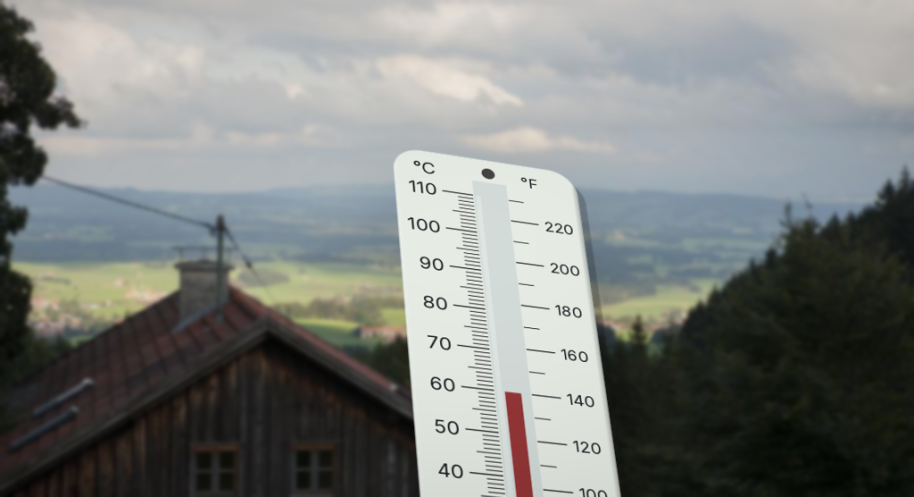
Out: 60; °C
